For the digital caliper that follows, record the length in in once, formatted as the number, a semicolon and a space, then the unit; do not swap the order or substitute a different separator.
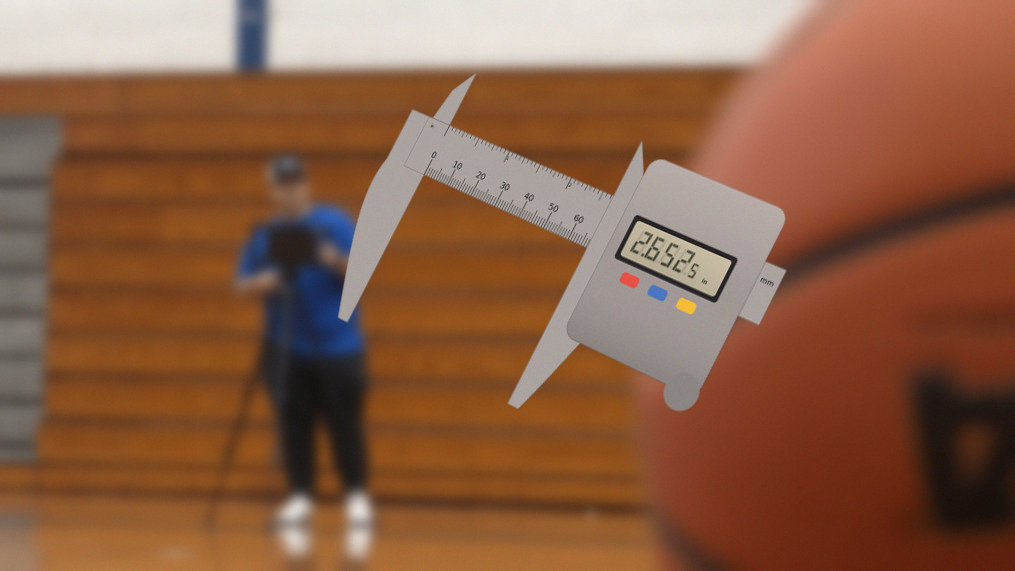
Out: 2.6525; in
